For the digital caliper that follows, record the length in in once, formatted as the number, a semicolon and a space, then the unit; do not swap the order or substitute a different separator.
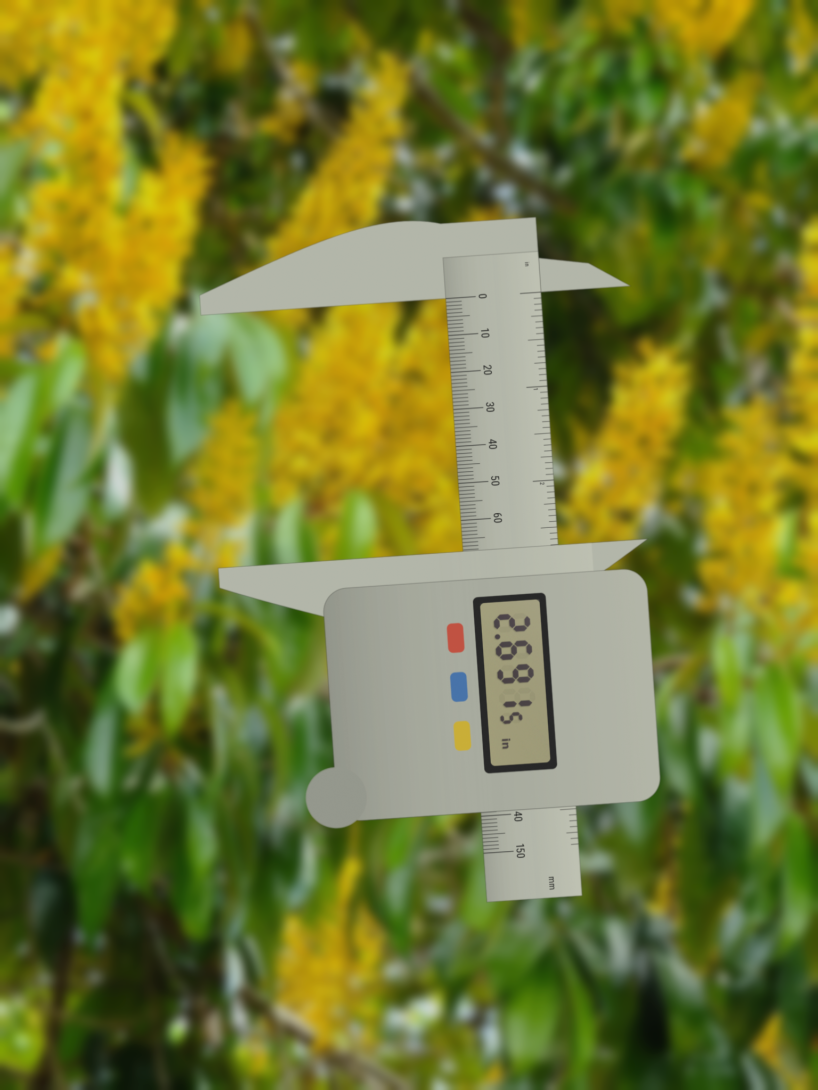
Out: 2.6915; in
